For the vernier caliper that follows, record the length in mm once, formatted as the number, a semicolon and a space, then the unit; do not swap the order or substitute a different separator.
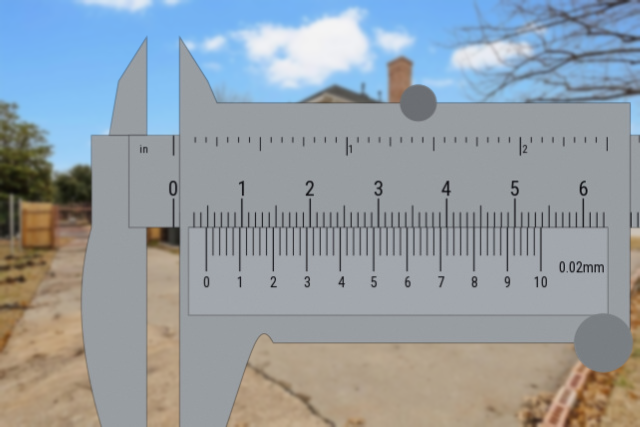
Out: 4.8; mm
